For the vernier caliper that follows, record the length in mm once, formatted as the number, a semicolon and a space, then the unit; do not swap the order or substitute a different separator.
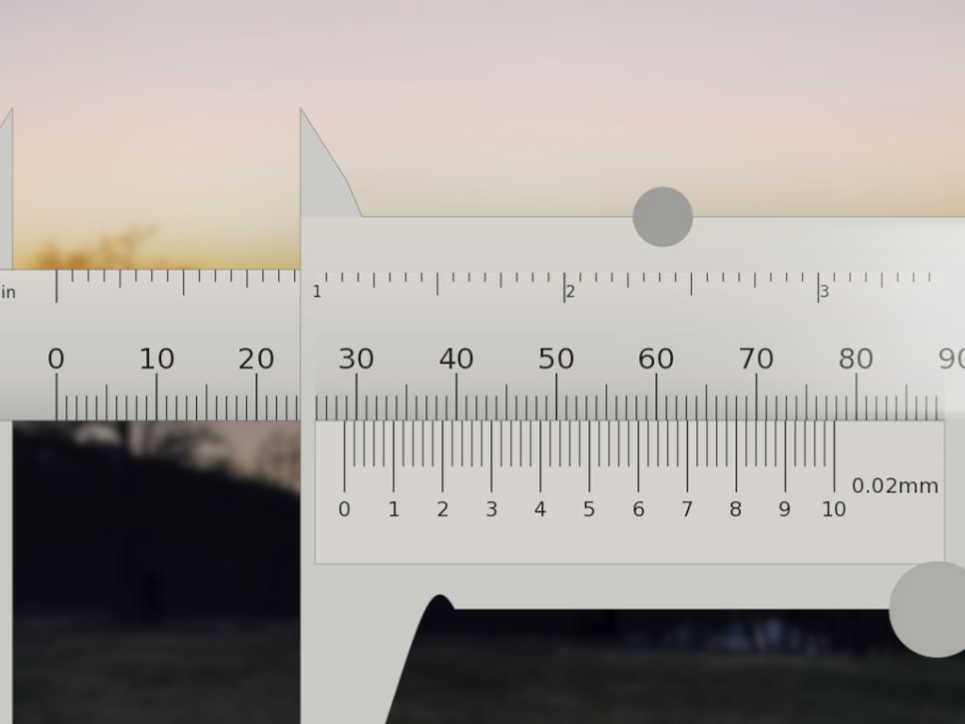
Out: 28.8; mm
